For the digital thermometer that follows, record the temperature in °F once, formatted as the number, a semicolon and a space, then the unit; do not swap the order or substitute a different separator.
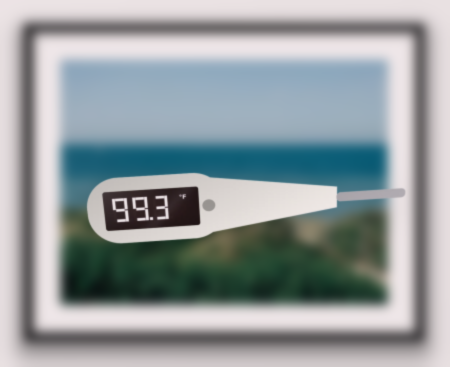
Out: 99.3; °F
